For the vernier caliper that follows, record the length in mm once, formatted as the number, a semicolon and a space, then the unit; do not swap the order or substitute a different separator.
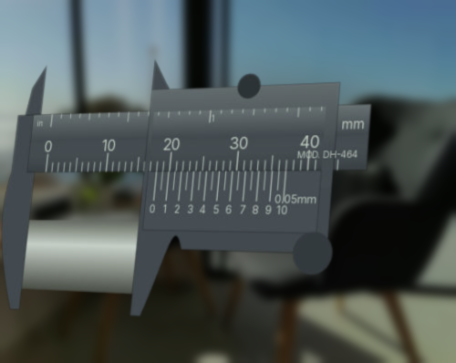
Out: 18.0; mm
